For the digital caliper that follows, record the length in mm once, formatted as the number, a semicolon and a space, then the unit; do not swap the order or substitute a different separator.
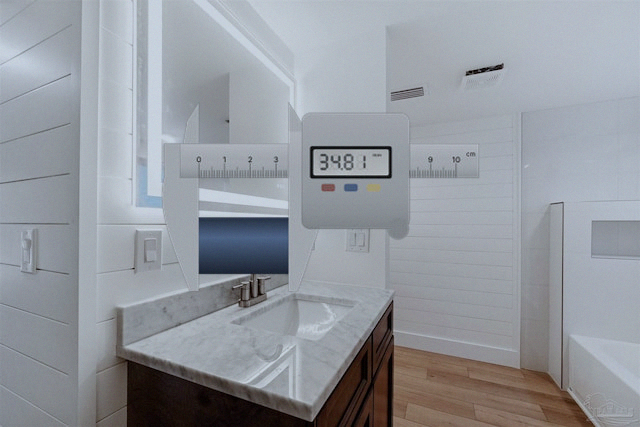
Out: 34.81; mm
